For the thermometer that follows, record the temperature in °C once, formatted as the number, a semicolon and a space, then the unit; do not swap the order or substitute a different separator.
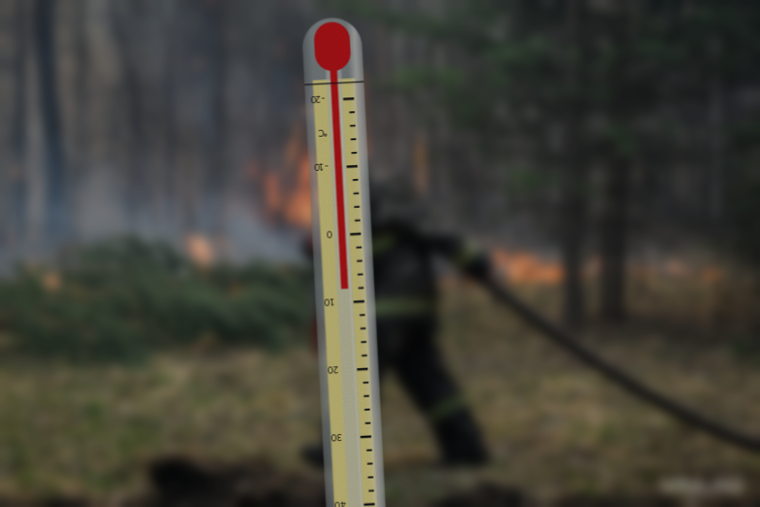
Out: 8; °C
